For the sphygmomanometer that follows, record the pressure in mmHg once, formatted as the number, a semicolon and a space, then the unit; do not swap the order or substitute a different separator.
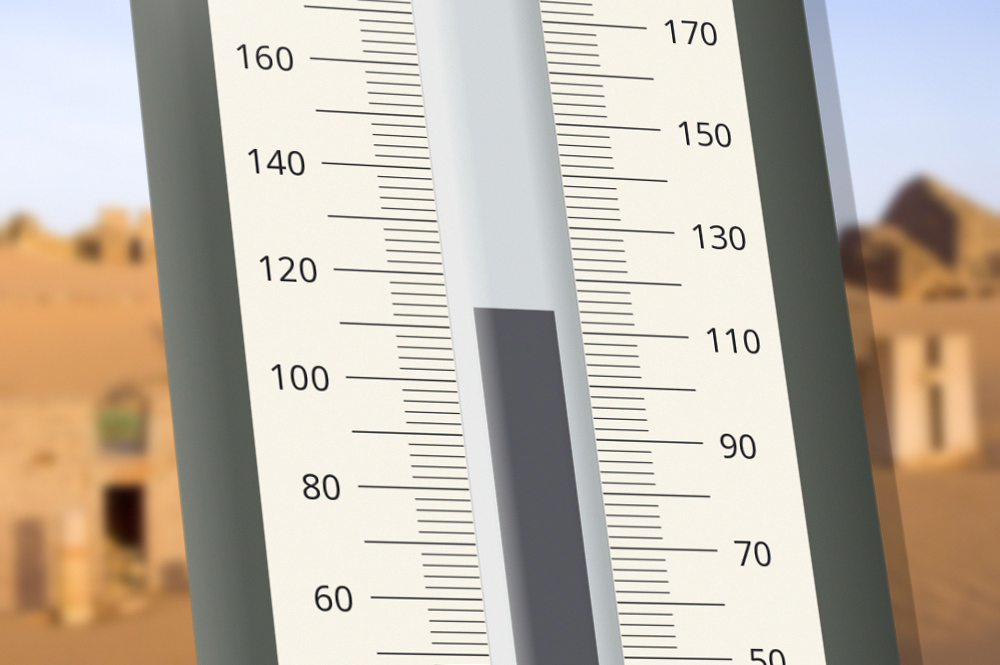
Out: 114; mmHg
